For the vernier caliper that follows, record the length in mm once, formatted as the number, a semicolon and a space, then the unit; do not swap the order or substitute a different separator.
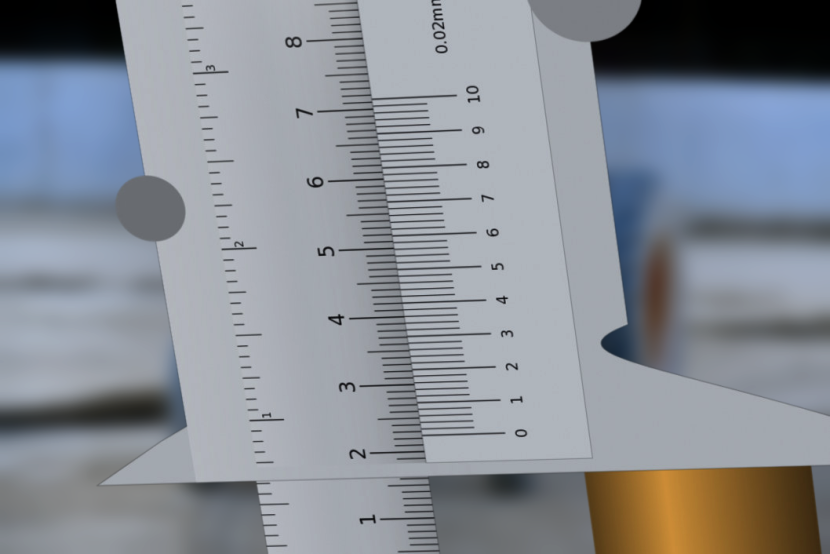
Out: 22.4; mm
